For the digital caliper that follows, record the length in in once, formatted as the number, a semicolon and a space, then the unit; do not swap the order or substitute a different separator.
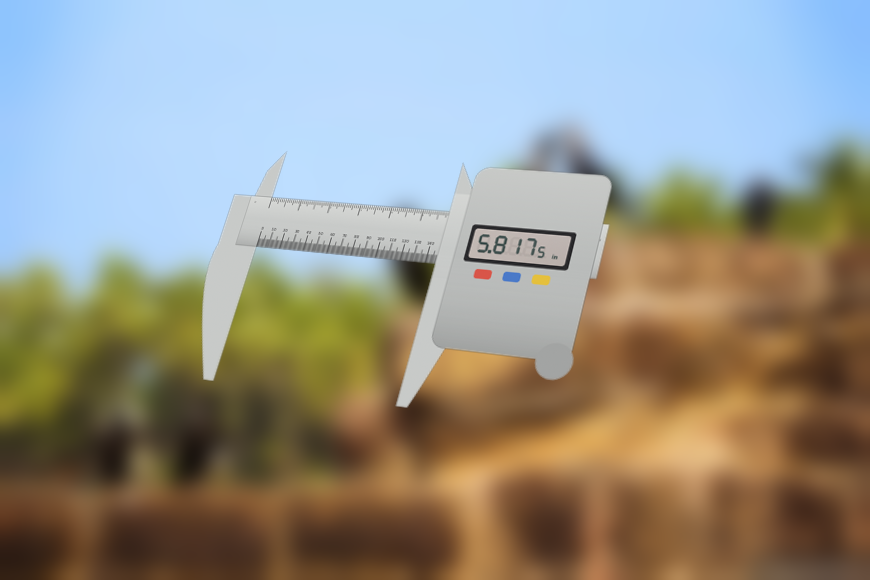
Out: 5.8175; in
